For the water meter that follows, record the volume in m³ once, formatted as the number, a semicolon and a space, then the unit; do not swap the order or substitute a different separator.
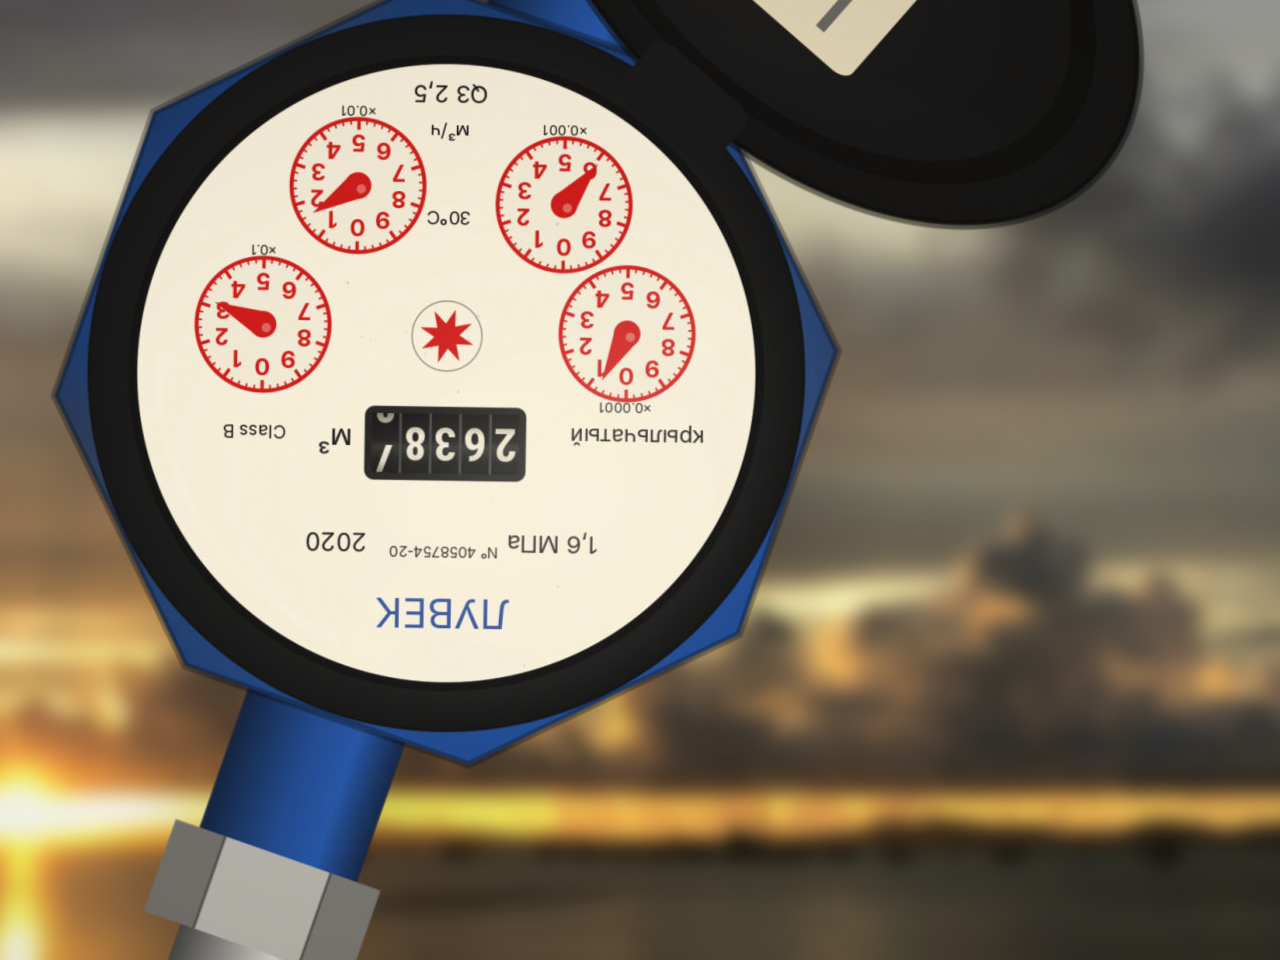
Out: 26387.3160; m³
